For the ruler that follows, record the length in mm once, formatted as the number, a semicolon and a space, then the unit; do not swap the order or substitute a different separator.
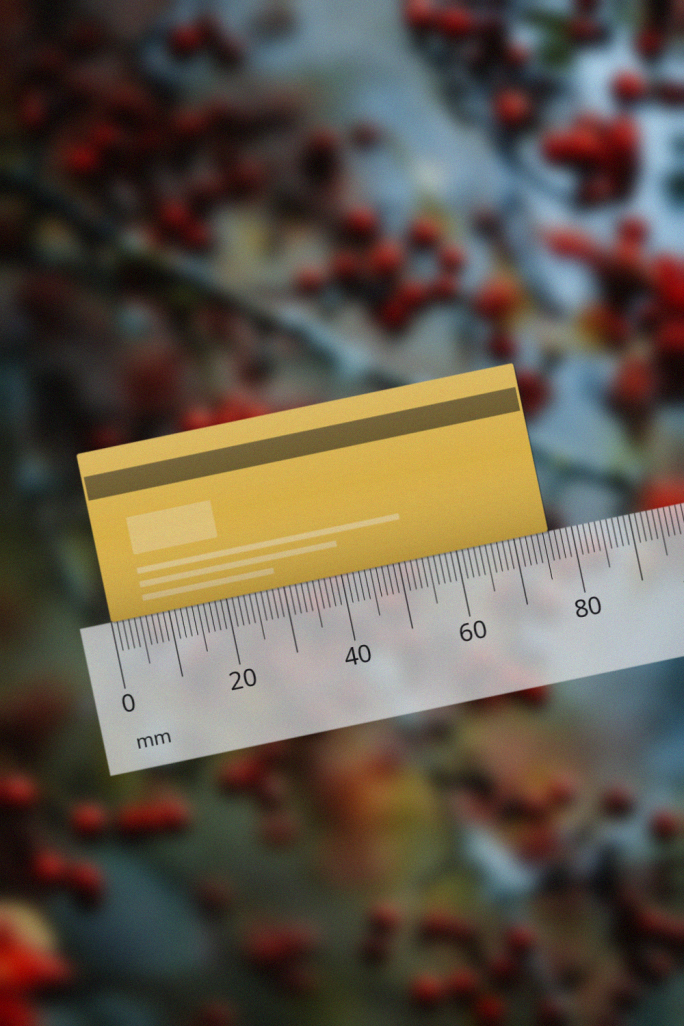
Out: 76; mm
